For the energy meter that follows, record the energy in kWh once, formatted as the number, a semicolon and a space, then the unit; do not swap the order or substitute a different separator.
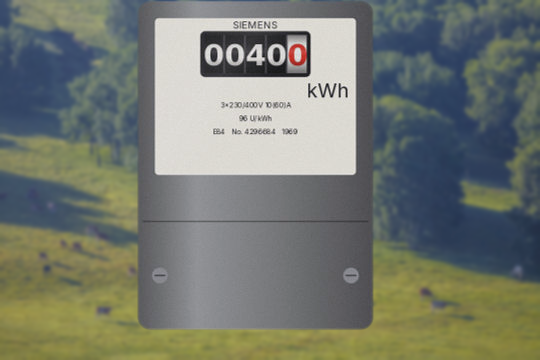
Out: 40.0; kWh
